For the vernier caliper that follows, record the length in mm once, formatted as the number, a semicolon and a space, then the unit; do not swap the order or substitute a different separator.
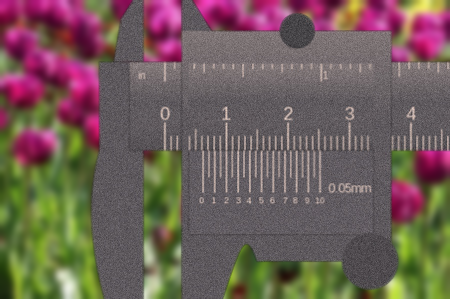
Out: 6.2; mm
